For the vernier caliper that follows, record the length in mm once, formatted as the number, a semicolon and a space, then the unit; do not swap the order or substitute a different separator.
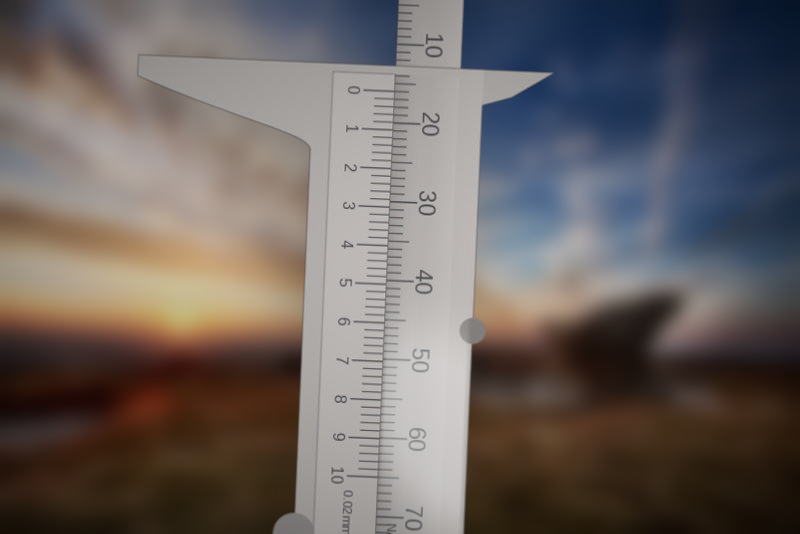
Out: 16.0; mm
